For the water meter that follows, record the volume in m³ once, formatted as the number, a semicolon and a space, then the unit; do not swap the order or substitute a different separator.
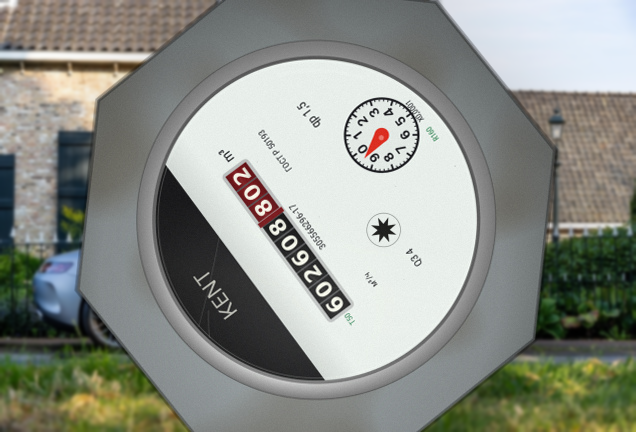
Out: 602608.8019; m³
